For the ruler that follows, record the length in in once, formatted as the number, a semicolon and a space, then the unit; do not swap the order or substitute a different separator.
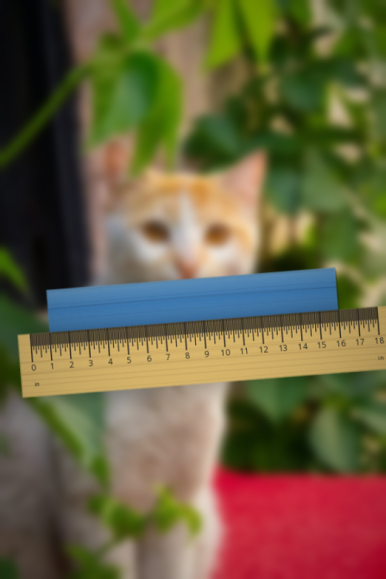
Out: 15; in
